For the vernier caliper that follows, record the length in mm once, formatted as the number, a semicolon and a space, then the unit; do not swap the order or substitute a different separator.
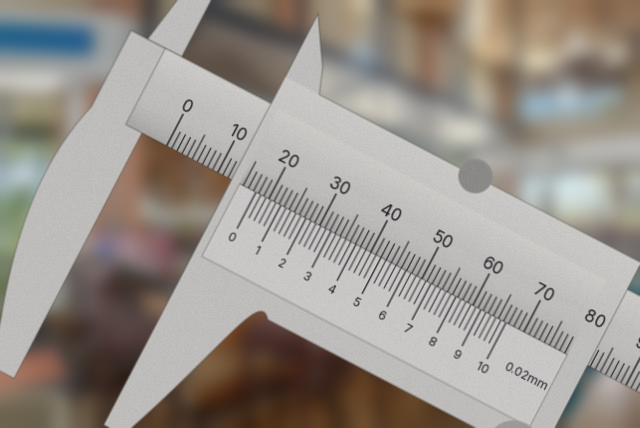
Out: 17.5; mm
